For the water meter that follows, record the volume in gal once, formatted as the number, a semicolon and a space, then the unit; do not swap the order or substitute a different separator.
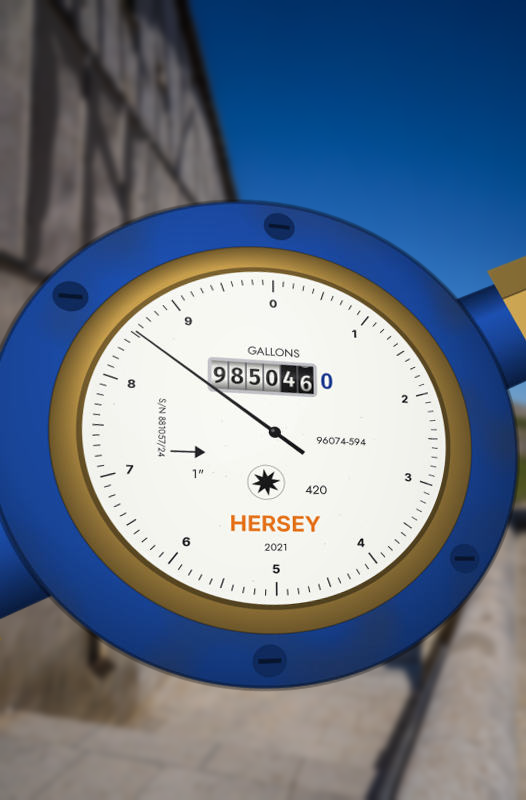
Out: 9850458.5; gal
